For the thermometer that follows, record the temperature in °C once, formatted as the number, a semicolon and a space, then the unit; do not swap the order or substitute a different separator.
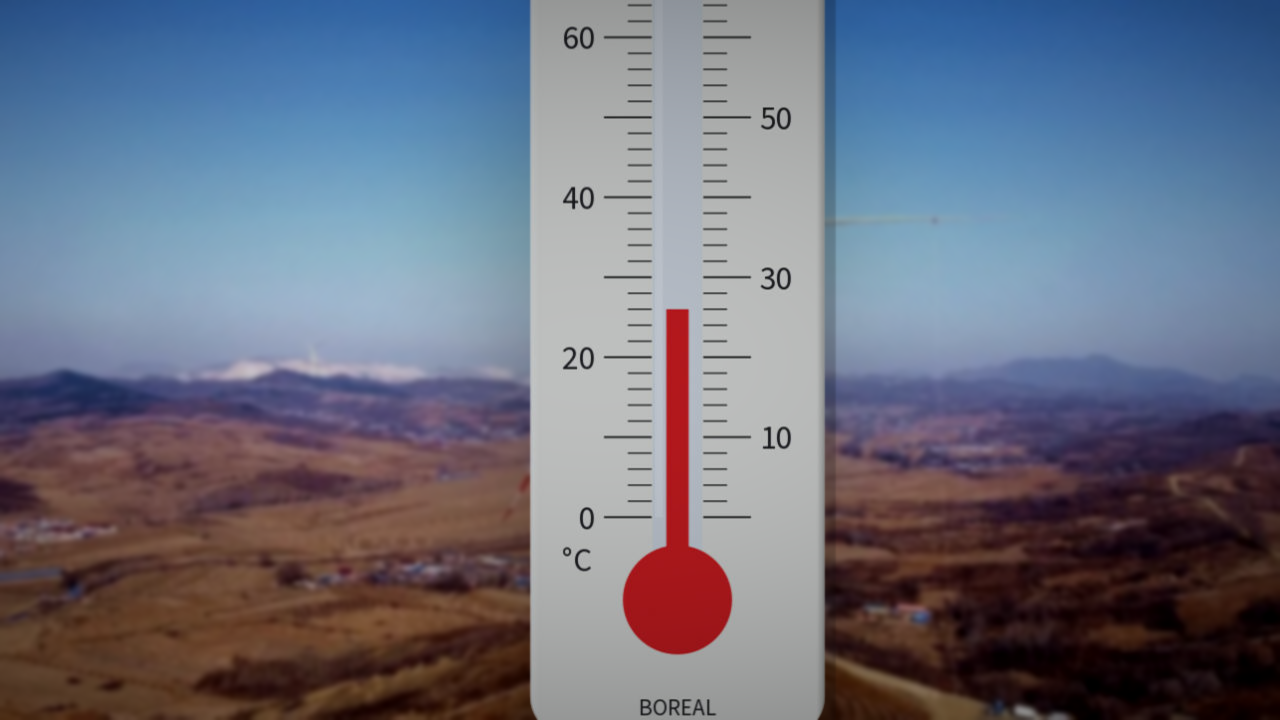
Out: 26; °C
